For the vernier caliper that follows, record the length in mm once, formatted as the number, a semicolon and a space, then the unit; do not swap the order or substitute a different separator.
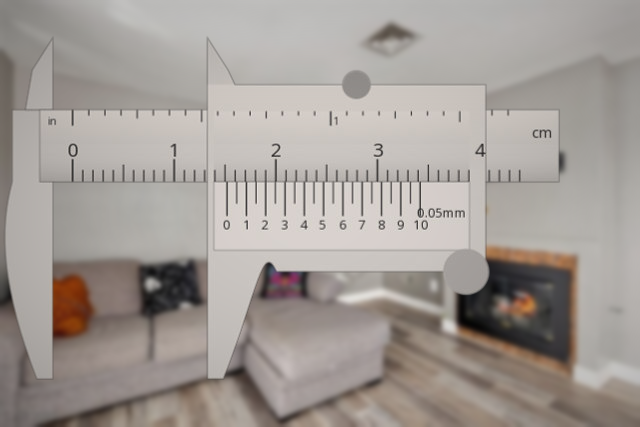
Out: 15.2; mm
